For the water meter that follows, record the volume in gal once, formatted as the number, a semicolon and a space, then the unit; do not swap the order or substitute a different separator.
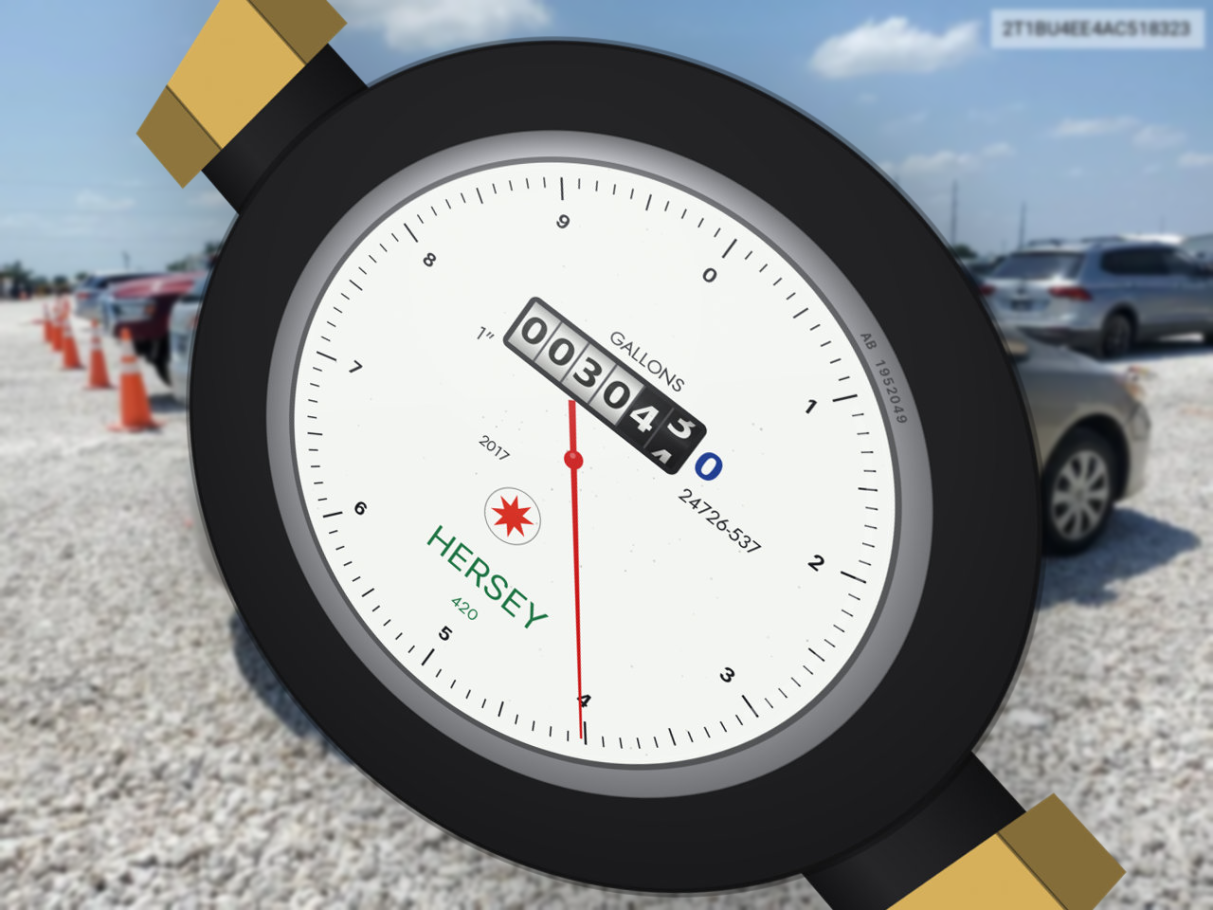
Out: 30434.0; gal
